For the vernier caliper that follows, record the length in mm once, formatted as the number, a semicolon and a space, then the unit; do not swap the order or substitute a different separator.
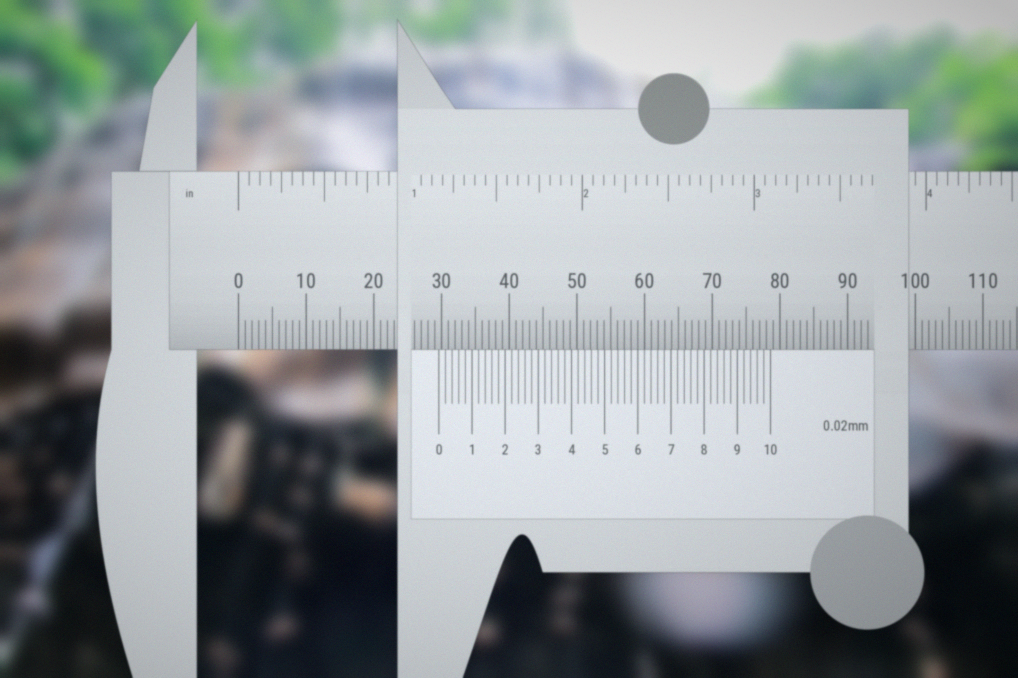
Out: 29.6; mm
